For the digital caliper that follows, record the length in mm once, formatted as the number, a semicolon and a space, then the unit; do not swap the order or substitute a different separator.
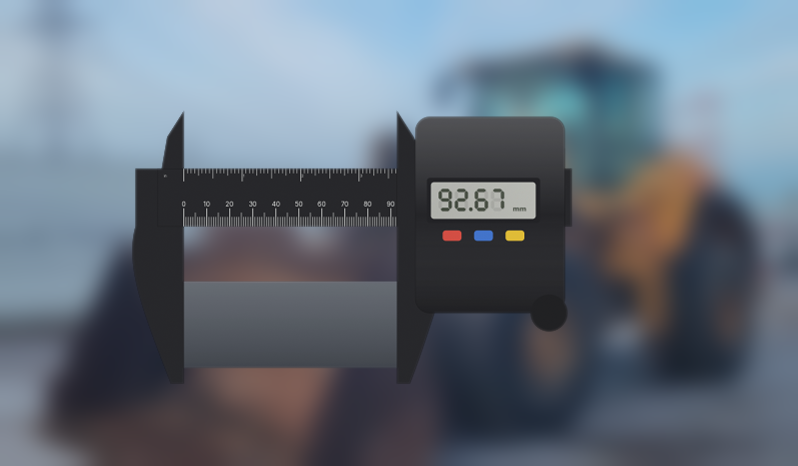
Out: 92.67; mm
